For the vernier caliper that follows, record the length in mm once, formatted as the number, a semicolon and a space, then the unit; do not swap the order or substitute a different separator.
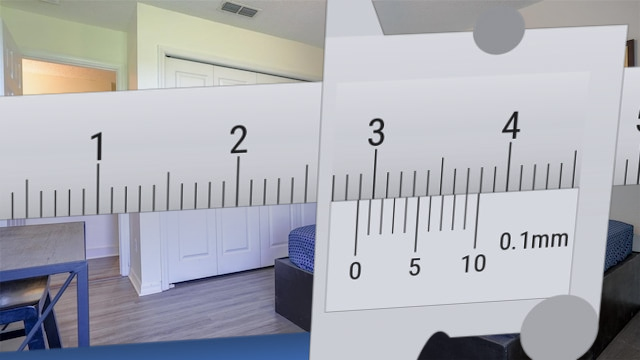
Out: 28.9; mm
